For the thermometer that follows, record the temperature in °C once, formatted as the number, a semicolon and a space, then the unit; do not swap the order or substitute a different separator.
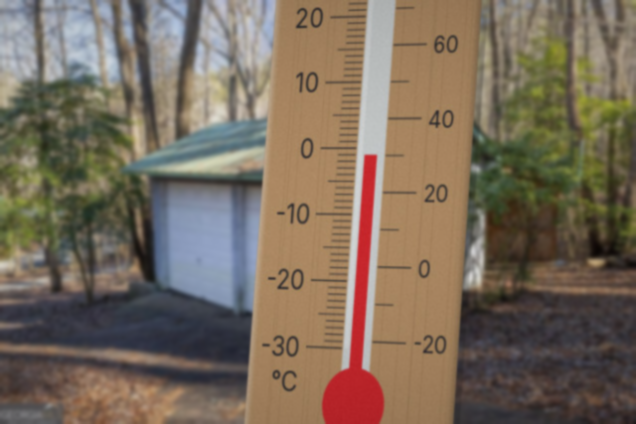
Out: -1; °C
